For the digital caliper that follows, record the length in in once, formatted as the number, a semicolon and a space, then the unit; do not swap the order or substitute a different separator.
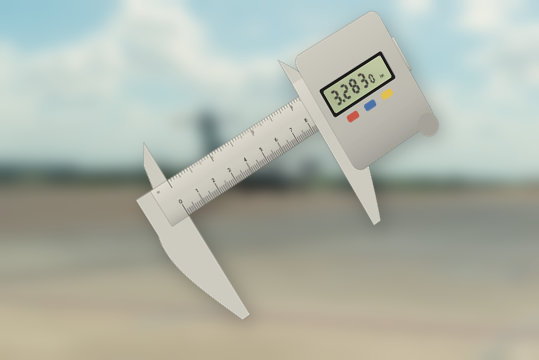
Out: 3.2830; in
